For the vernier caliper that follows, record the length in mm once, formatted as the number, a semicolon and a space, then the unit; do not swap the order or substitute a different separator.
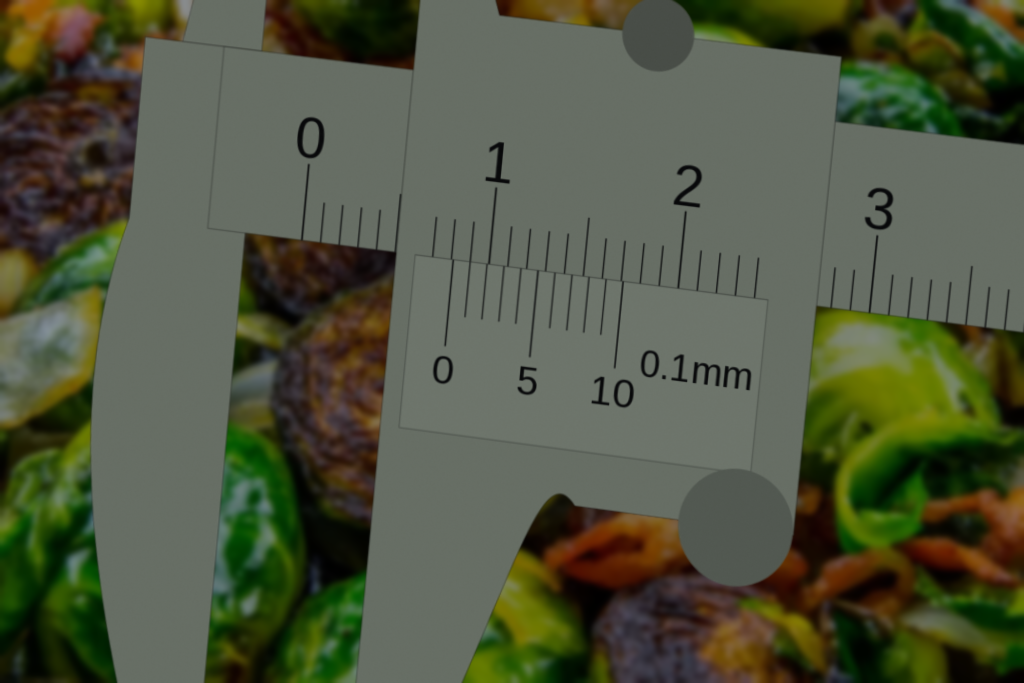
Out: 8.1; mm
